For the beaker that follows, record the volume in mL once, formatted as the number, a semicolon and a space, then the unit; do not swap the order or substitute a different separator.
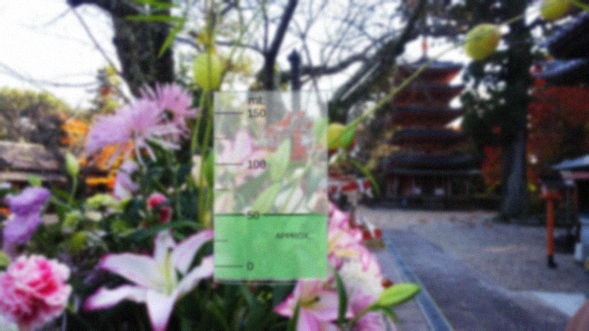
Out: 50; mL
